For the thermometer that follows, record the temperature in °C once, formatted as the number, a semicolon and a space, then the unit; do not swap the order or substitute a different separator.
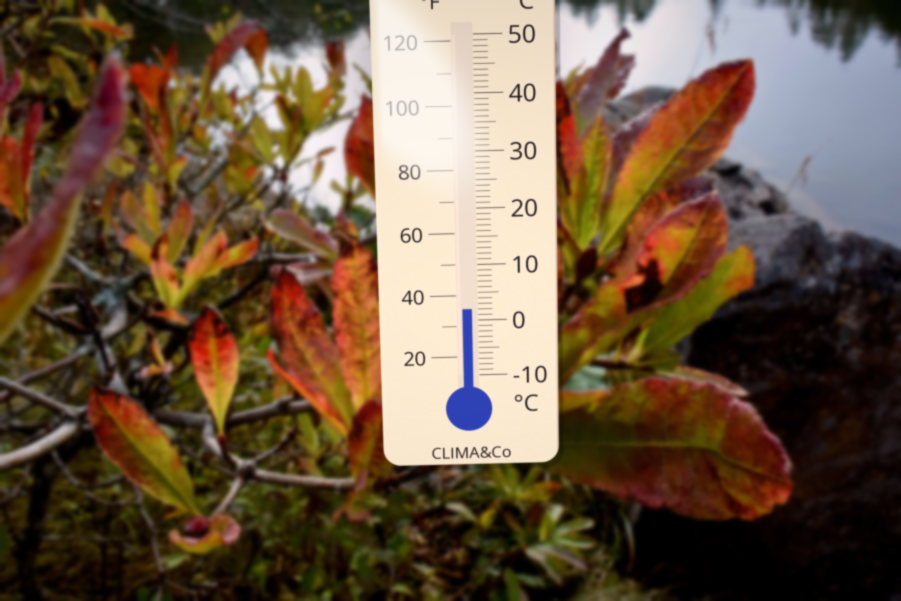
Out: 2; °C
